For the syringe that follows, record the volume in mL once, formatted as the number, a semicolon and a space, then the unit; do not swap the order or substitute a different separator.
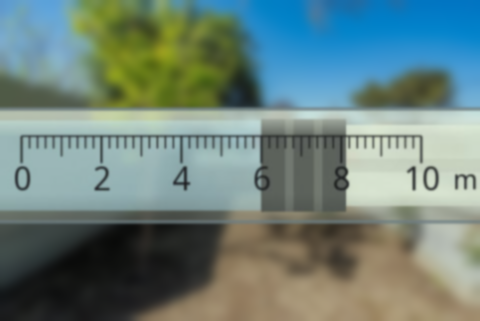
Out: 6; mL
